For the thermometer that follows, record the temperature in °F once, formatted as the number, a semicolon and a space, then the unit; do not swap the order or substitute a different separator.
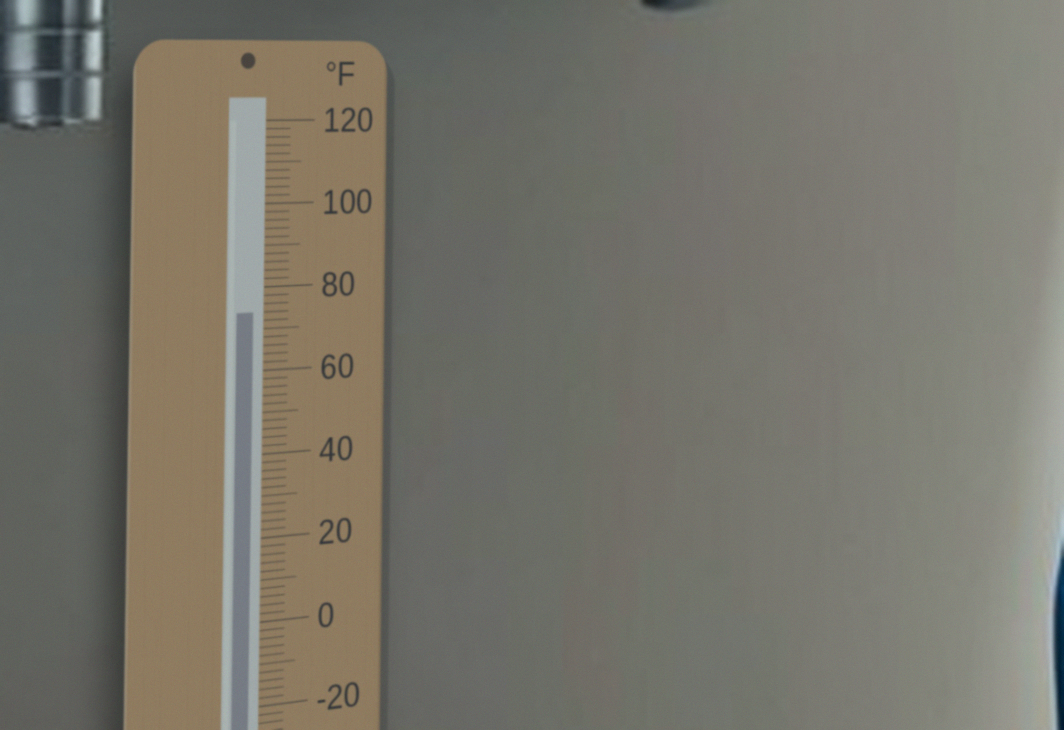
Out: 74; °F
